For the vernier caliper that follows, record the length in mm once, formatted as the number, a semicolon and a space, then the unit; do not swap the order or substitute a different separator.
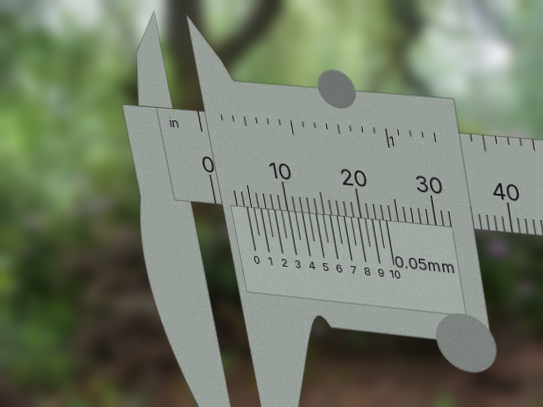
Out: 4.4; mm
